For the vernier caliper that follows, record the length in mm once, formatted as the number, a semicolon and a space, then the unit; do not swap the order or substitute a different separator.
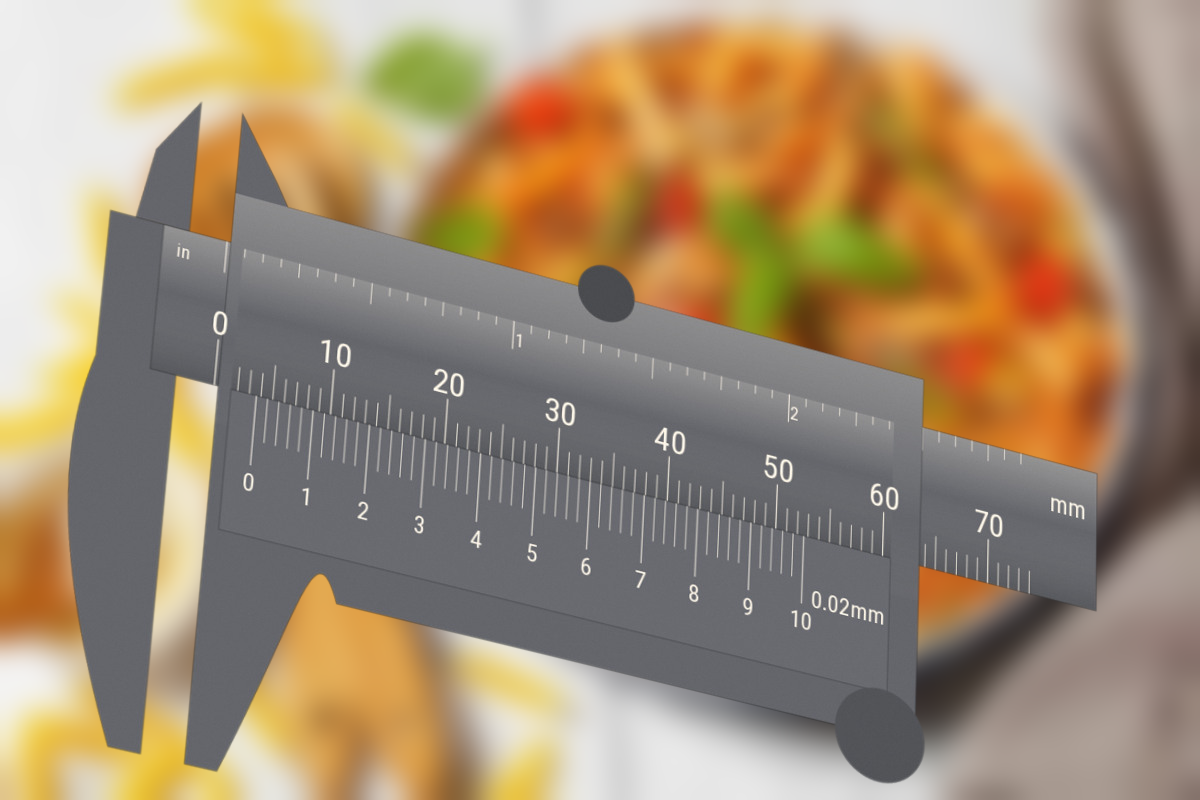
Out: 3.6; mm
